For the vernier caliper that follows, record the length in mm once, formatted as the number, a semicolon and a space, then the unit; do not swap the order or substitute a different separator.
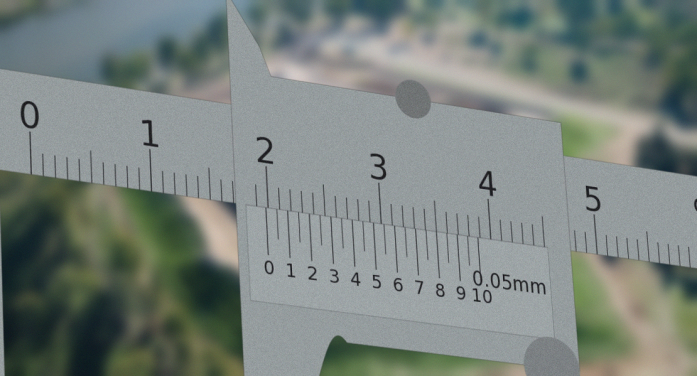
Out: 19.8; mm
